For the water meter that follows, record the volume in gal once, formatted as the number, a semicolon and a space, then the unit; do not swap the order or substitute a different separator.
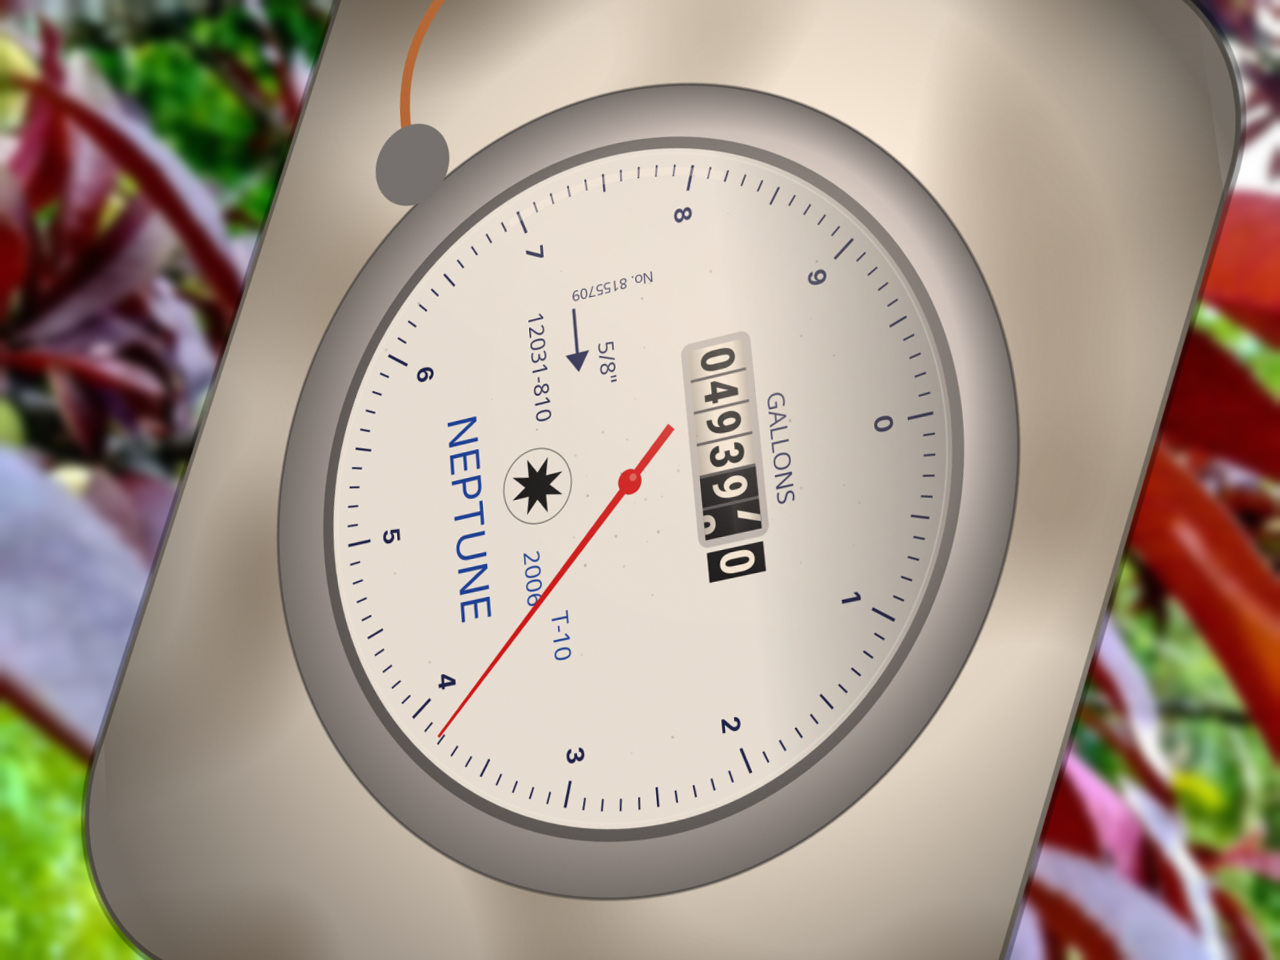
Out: 493973.8; gal
